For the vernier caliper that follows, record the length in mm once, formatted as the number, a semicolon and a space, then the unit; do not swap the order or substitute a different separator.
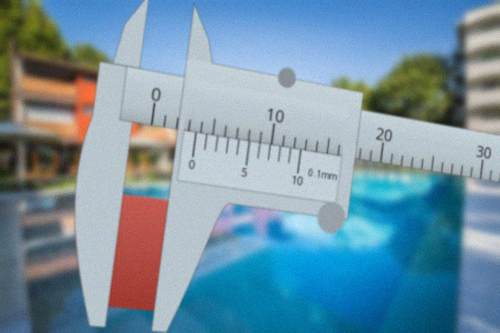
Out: 3.6; mm
